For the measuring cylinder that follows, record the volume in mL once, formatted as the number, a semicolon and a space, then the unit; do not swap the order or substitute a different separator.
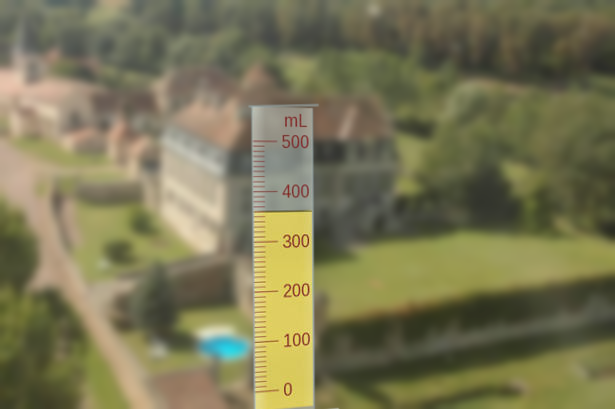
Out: 360; mL
